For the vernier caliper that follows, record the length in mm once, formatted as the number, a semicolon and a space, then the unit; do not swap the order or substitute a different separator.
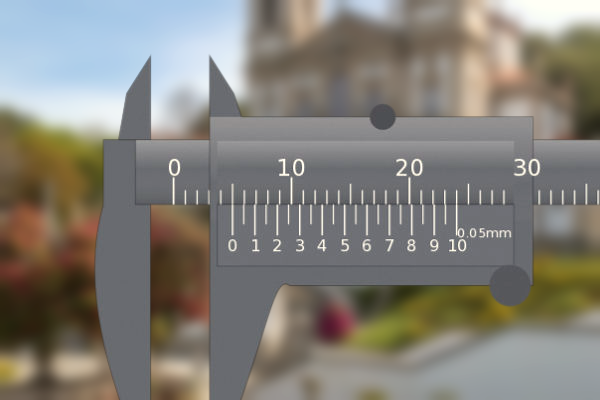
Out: 5.0; mm
